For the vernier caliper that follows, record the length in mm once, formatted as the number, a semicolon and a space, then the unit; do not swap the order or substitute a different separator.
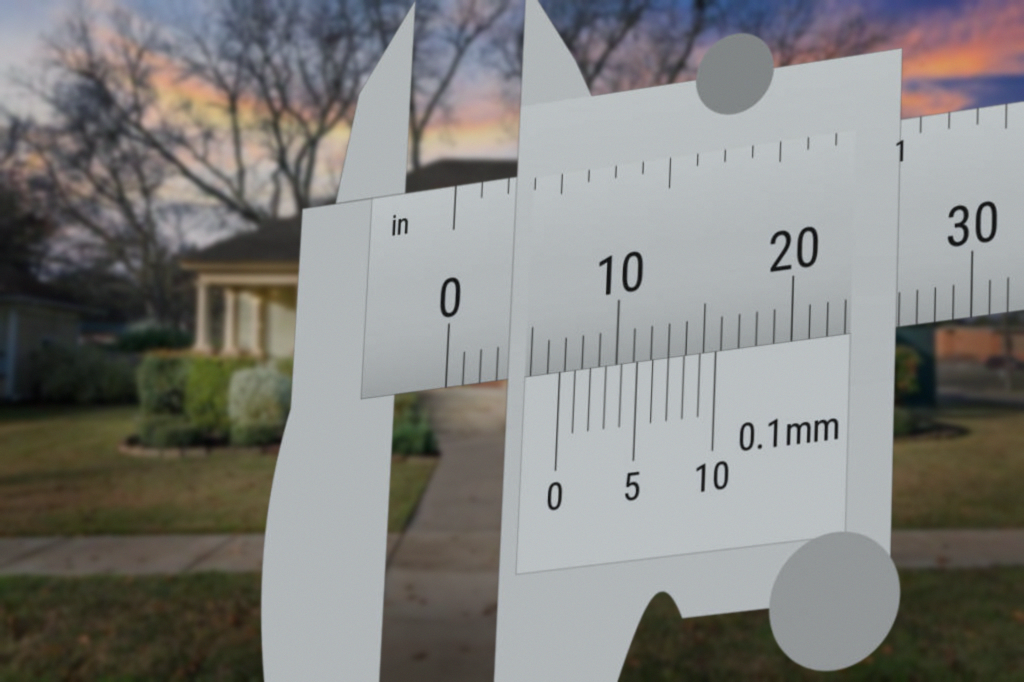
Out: 6.7; mm
